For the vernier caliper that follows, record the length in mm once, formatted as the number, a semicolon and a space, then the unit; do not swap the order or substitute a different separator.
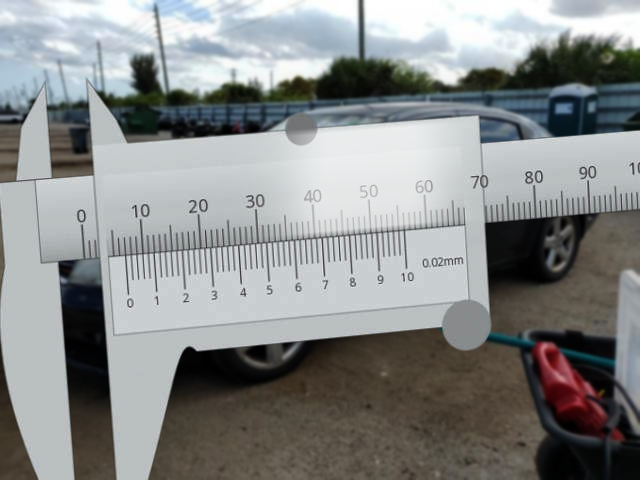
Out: 7.0; mm
